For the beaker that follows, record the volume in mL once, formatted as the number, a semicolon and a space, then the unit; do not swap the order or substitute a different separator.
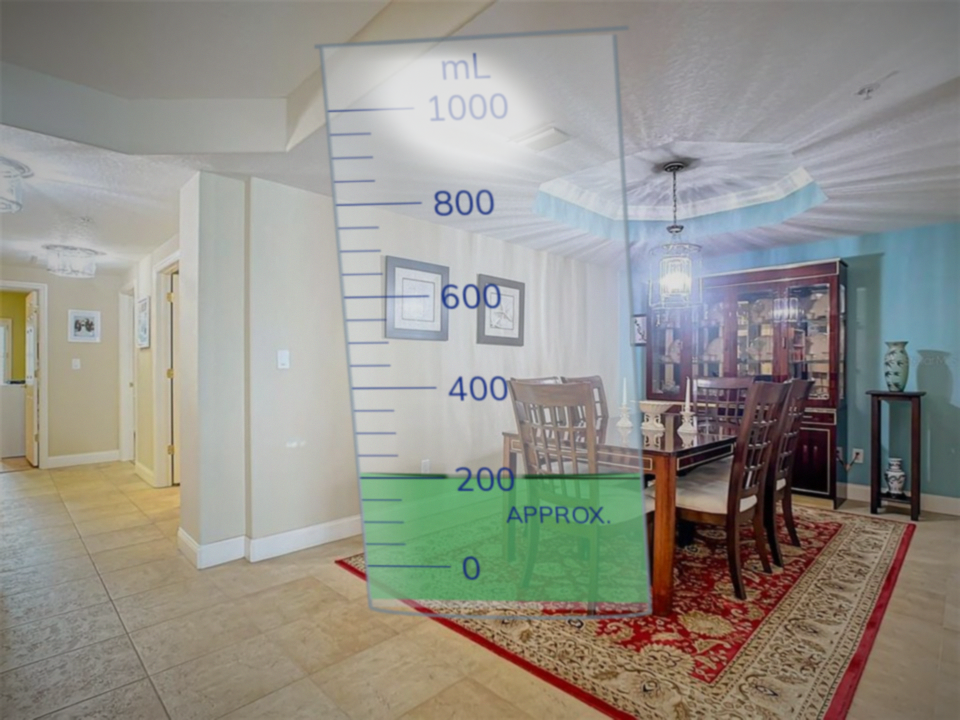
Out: 200; mL
